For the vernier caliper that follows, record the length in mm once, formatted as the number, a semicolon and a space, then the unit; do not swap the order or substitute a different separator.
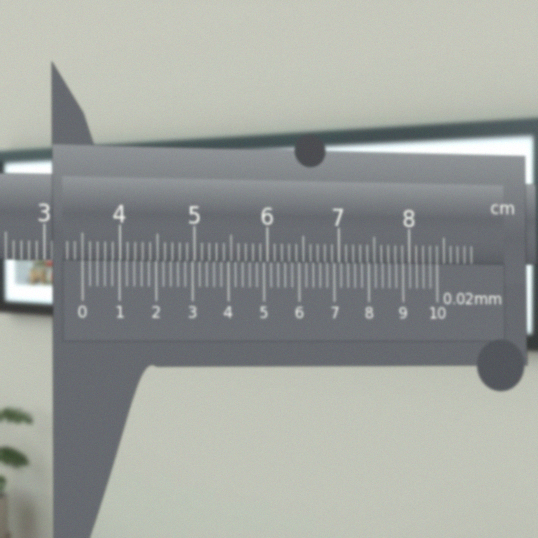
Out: 35.0; mm
